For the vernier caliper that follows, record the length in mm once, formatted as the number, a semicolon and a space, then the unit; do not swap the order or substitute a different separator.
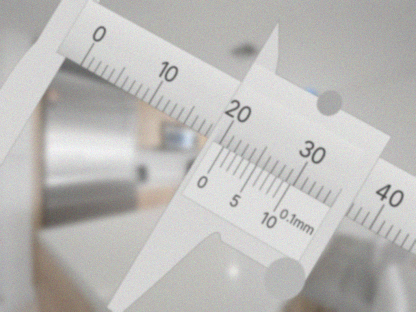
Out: 20.6; mm
